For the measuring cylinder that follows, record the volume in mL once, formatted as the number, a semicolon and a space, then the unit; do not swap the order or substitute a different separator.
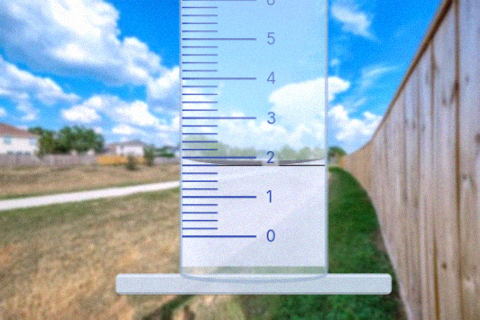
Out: 1.8; mL
